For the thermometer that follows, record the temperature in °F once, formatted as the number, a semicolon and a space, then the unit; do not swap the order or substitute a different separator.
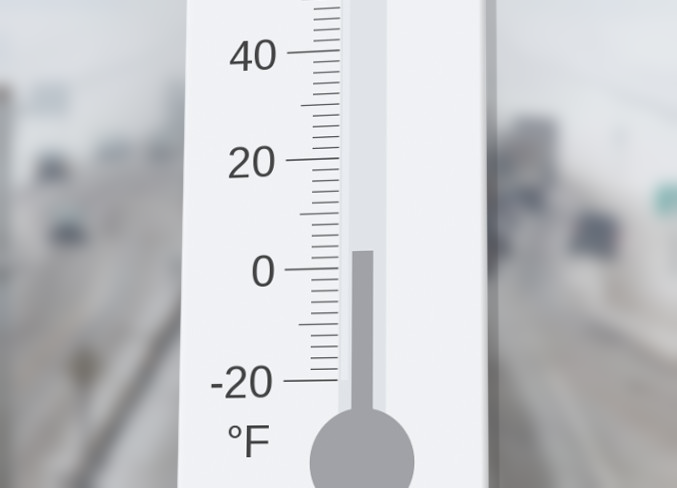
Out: 3; °F
